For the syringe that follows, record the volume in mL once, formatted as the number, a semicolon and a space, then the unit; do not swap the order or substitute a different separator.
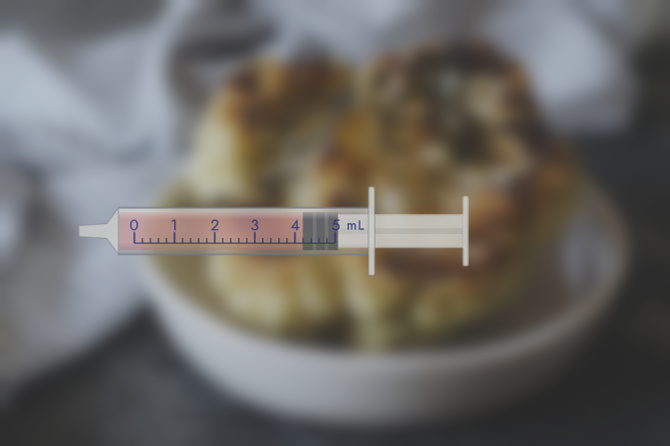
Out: 4.2; mL
